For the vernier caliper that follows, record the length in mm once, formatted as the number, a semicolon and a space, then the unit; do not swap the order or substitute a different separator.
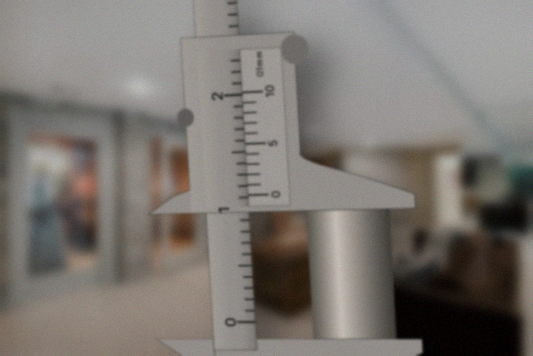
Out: 11.2; mm
